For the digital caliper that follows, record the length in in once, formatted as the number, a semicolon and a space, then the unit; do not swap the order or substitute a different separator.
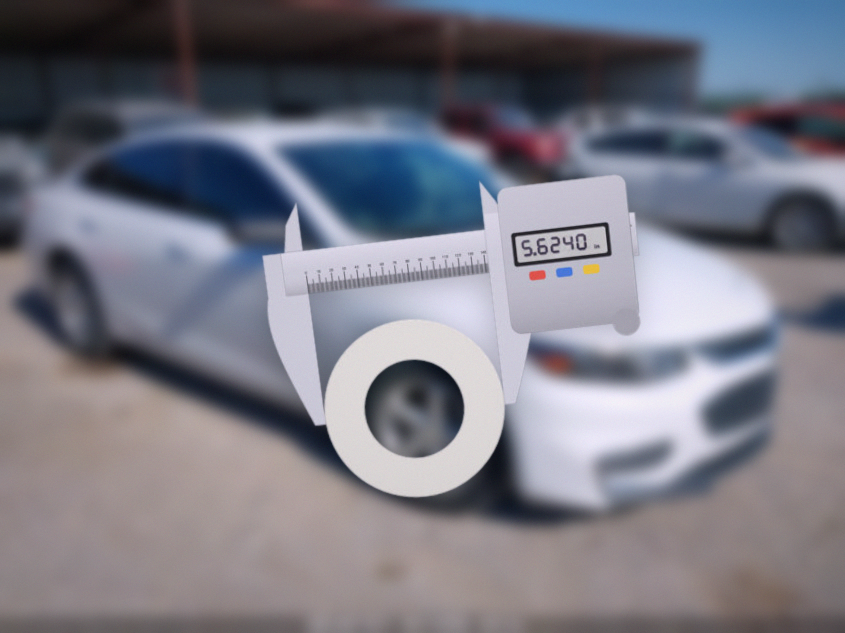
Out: 5.6240; in
